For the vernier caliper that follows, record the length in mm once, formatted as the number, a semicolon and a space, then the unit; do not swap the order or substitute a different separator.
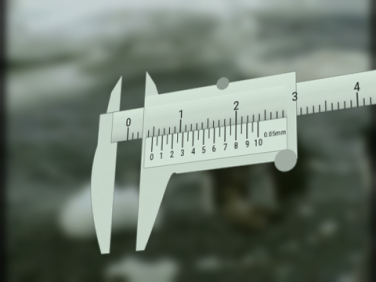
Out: 4.8; mm
